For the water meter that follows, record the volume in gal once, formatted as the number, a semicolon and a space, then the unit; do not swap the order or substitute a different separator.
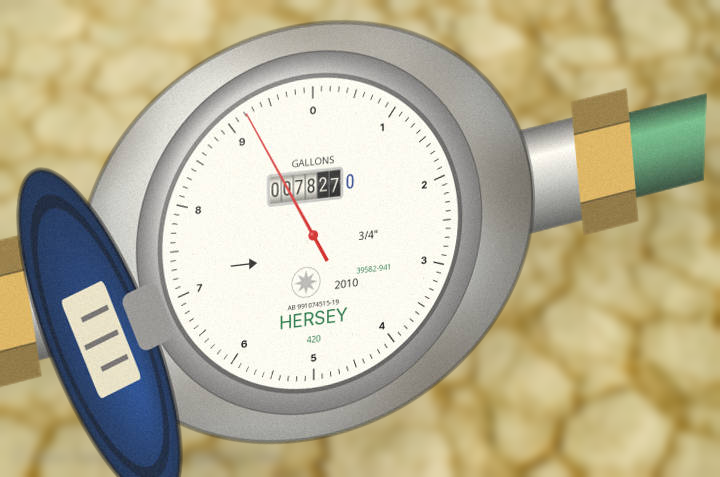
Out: 78269.2; gal
